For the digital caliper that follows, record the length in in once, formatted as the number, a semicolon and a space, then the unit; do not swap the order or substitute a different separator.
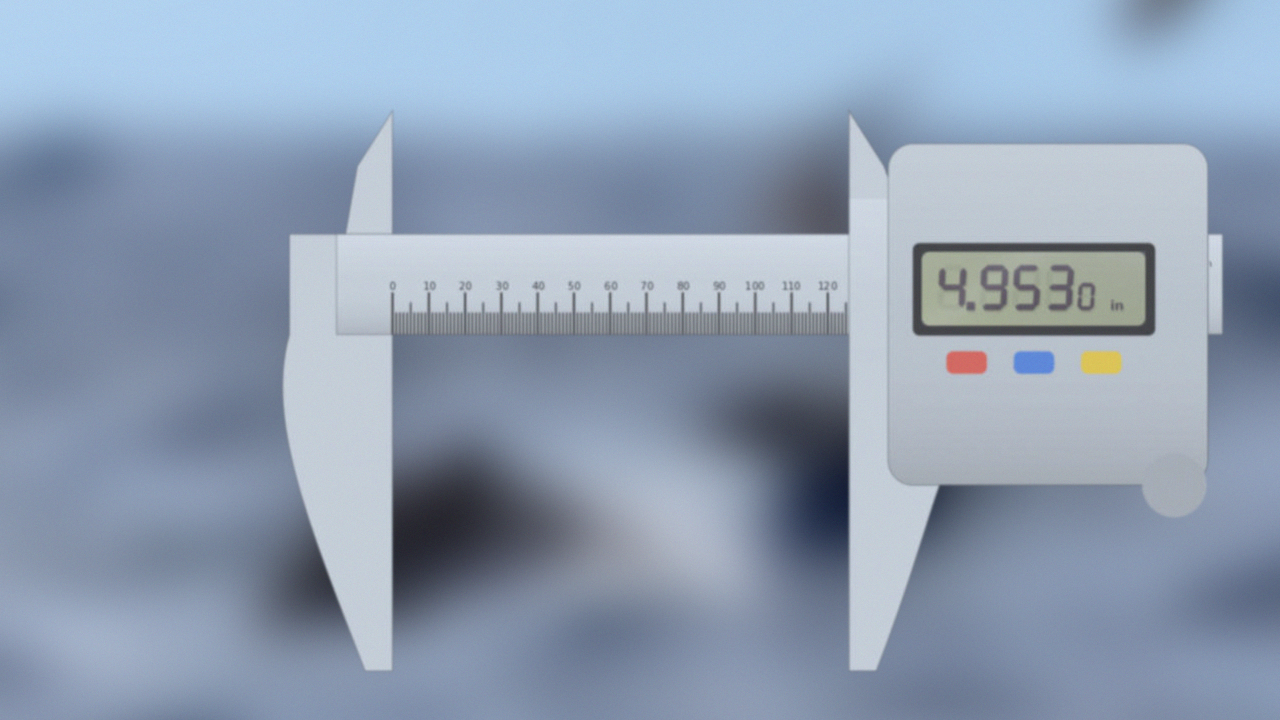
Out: 4.9530; in
